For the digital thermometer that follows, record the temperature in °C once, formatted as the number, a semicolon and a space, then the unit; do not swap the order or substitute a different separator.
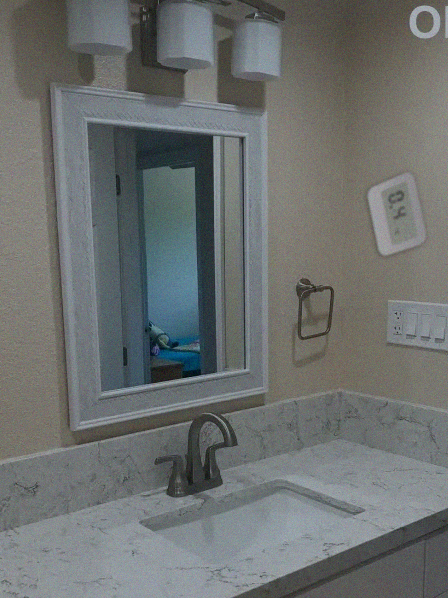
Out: 0.4; °C
